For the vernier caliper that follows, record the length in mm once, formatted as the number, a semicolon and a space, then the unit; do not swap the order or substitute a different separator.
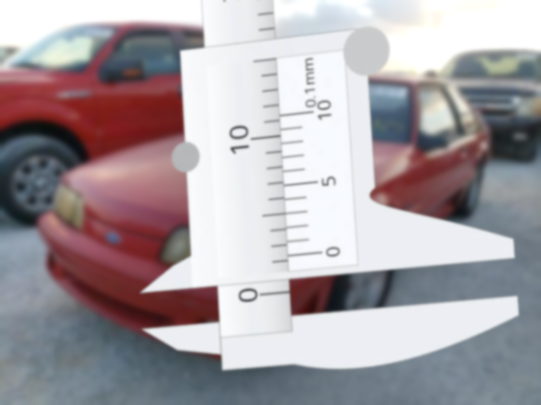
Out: 2.3; mm
